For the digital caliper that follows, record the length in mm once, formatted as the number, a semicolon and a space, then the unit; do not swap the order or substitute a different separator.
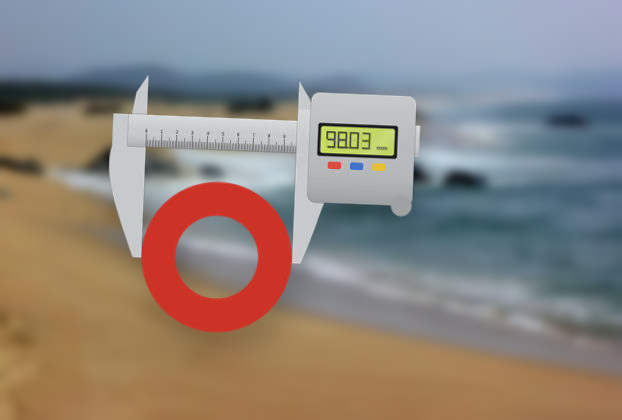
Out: 98.03; mm
